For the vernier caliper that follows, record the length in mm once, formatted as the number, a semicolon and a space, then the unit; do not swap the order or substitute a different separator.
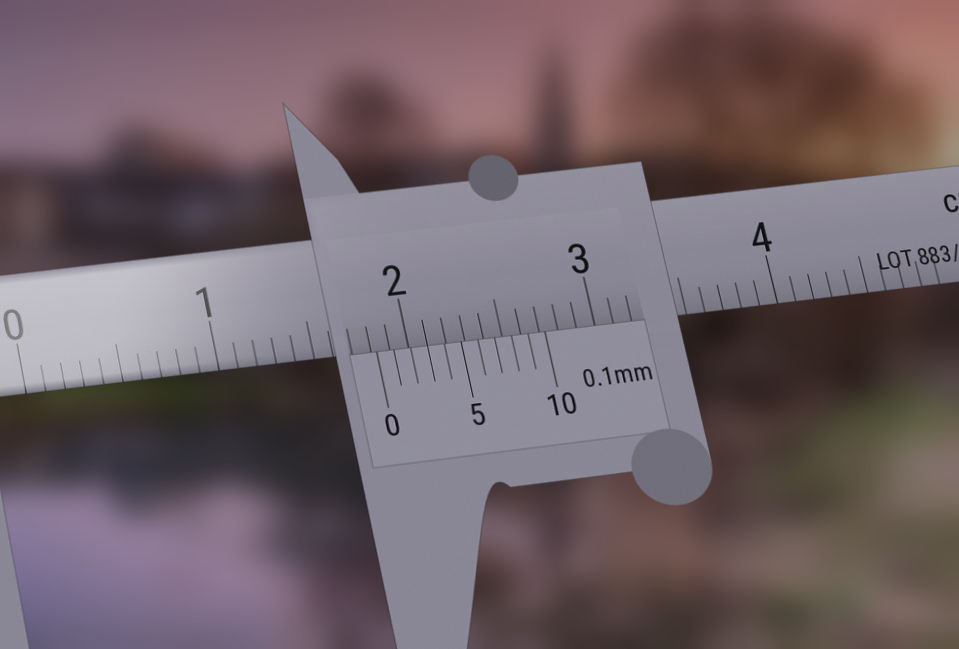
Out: 18.3; mm
